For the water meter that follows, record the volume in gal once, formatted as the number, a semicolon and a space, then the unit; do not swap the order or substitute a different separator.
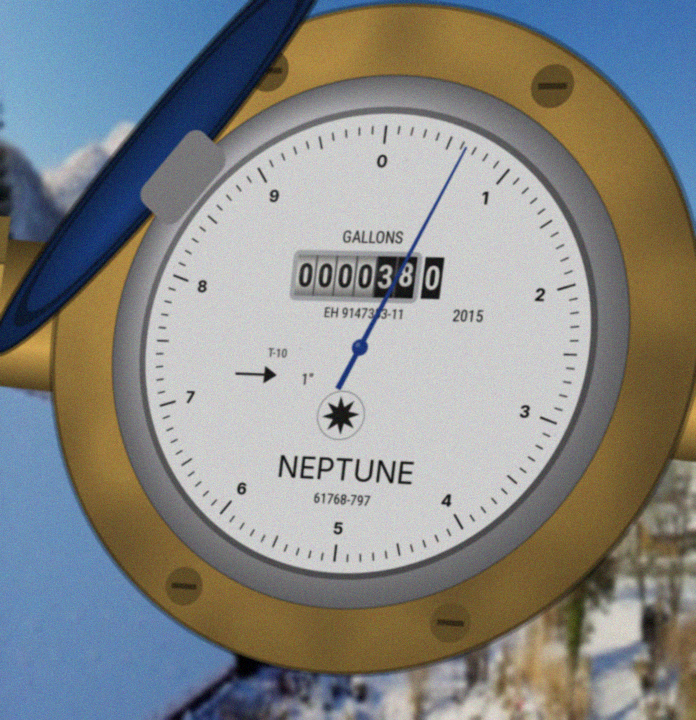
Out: 380.6; gal
